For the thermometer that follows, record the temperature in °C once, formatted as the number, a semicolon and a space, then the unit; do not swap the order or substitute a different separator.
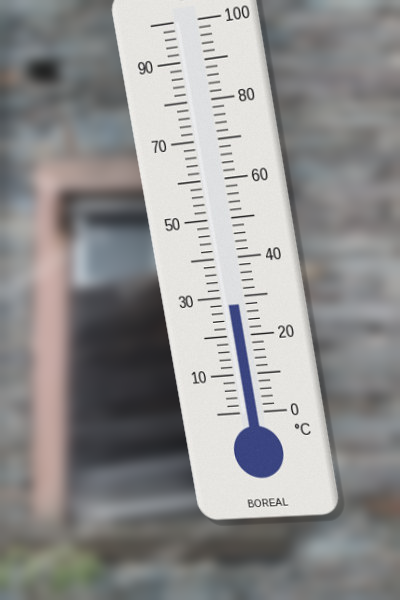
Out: 28; °C
